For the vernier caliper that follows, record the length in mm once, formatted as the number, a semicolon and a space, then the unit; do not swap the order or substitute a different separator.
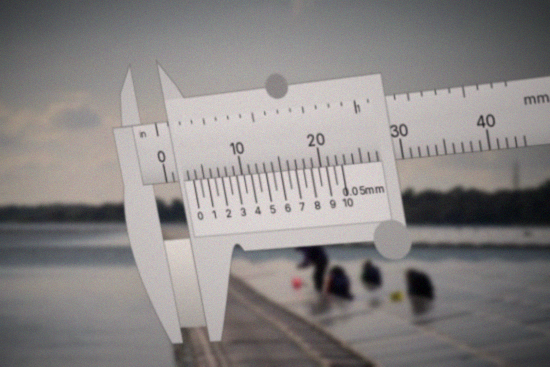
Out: 3.6; mm
